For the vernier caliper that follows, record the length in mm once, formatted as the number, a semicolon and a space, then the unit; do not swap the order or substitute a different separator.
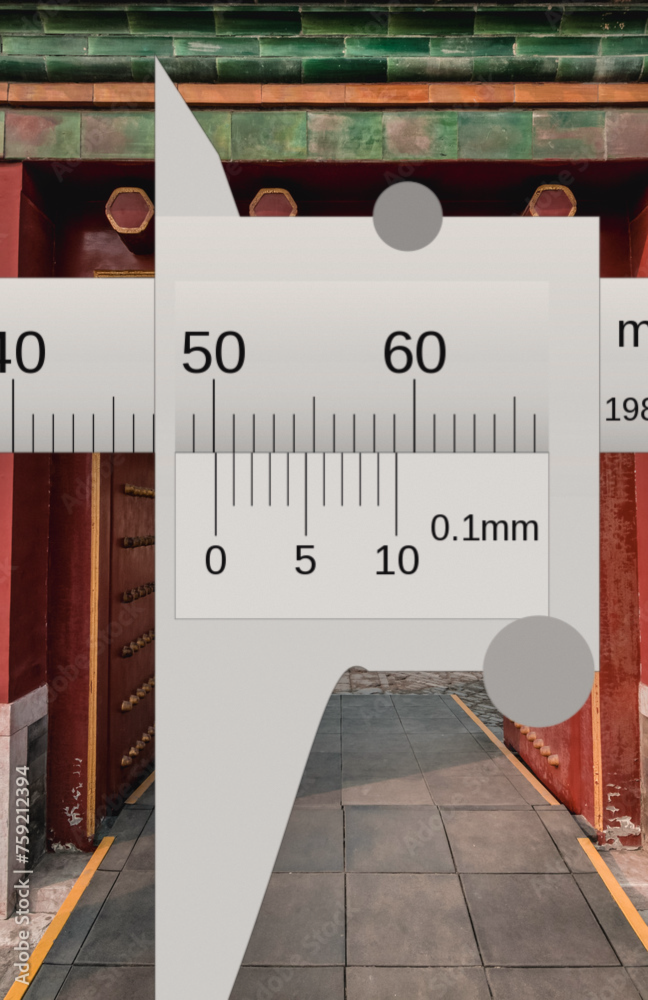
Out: 50.1; mm
